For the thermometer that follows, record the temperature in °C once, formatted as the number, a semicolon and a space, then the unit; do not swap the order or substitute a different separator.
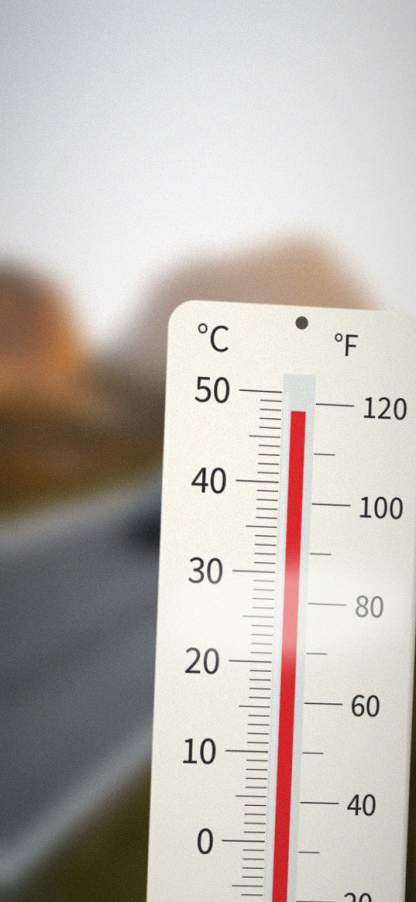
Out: 48; °C
